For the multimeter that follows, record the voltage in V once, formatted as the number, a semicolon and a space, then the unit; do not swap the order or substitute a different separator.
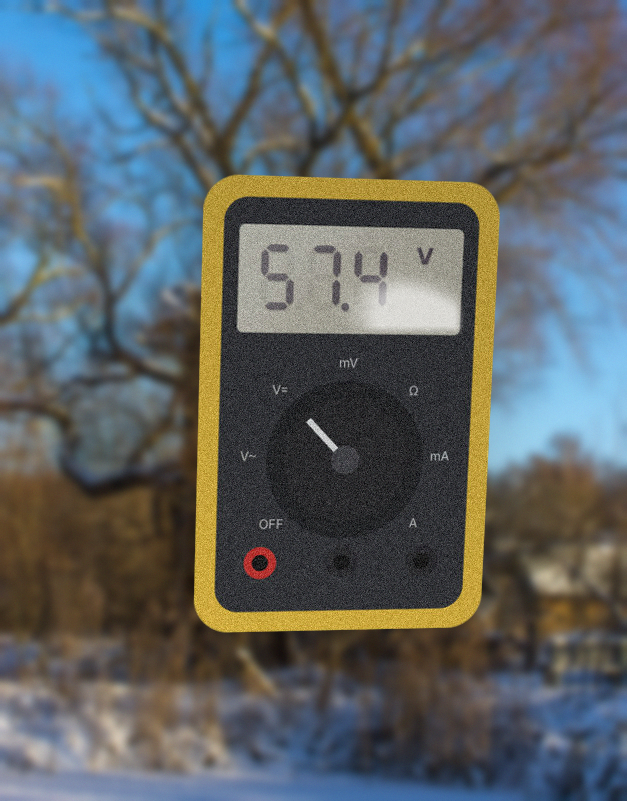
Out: 57.4; V
